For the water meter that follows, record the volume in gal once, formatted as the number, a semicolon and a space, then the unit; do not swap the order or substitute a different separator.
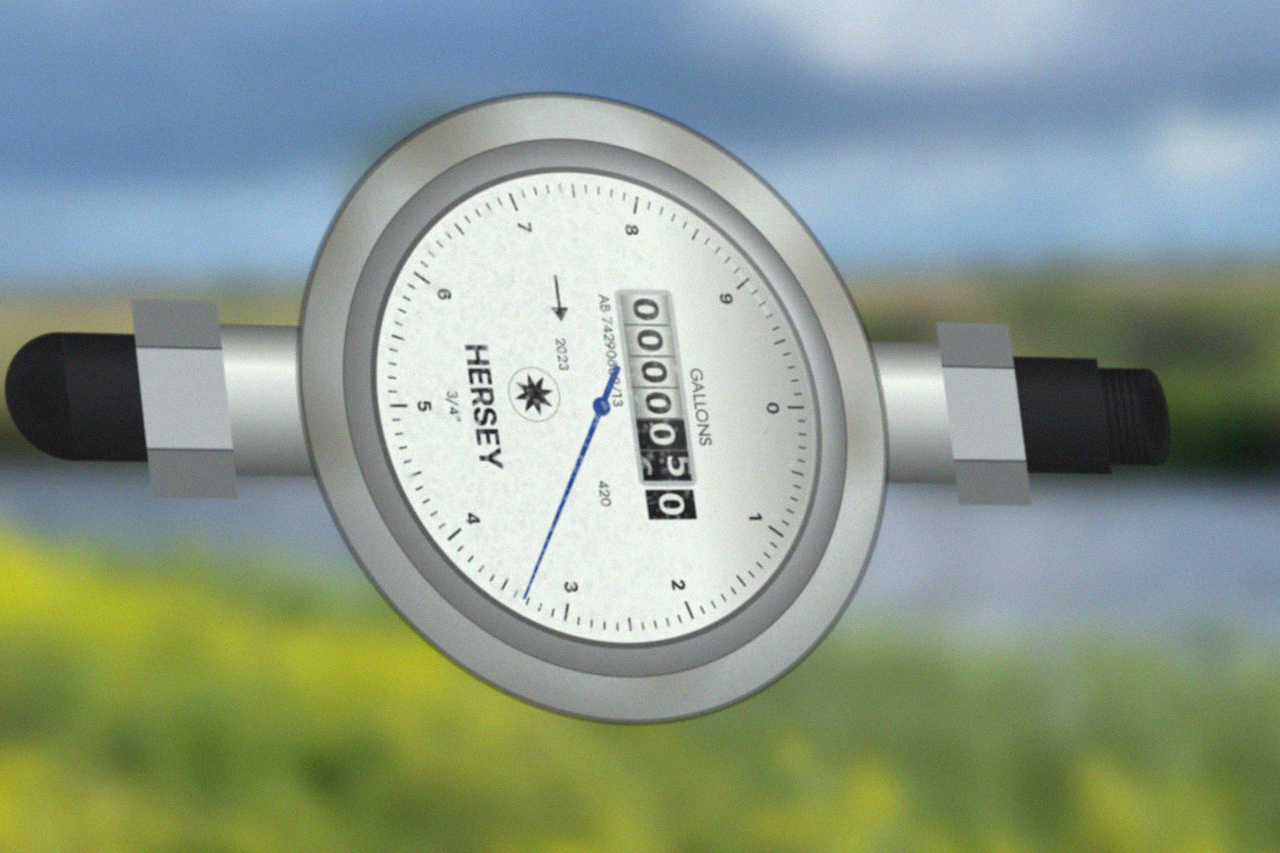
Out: 53.3; gal
